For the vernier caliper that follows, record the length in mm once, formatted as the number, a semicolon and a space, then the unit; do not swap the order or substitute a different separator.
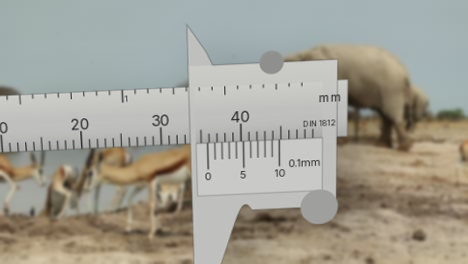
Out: 35.8; mm
